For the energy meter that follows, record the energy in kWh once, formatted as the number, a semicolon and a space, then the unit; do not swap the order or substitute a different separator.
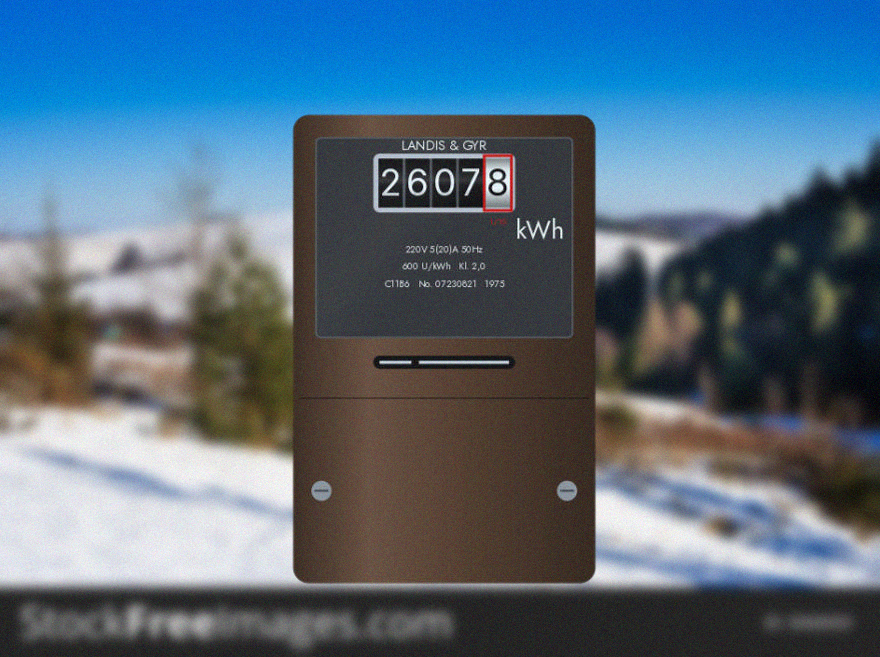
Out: 2607.8; kWh
